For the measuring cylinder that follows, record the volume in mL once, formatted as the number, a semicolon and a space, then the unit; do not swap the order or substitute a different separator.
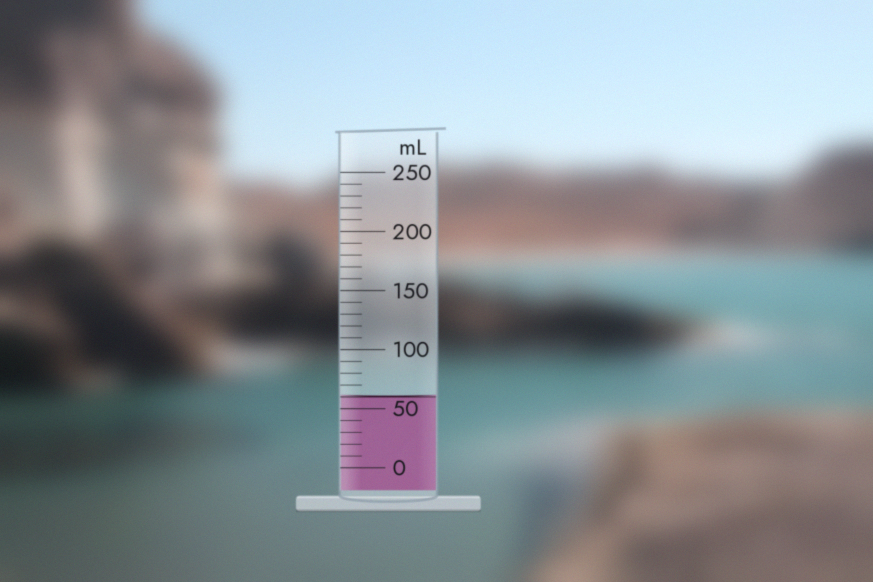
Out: 60; mL
